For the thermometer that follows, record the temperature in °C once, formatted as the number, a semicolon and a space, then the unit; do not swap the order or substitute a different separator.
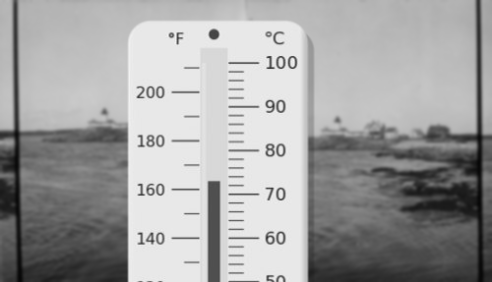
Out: 73; °C
